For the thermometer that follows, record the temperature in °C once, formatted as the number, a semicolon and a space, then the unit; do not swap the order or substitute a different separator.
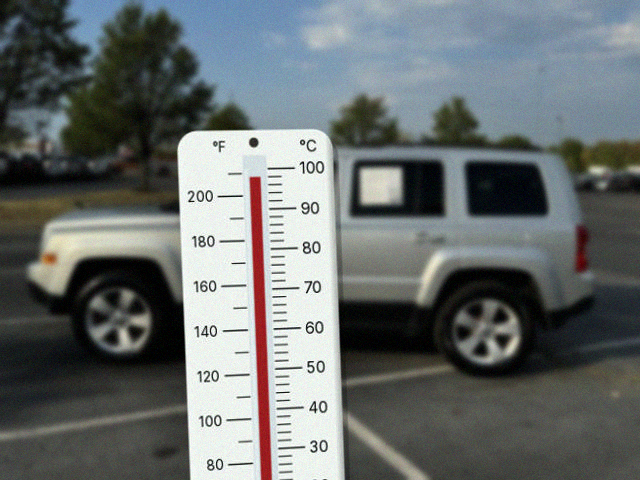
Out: 98; °C
